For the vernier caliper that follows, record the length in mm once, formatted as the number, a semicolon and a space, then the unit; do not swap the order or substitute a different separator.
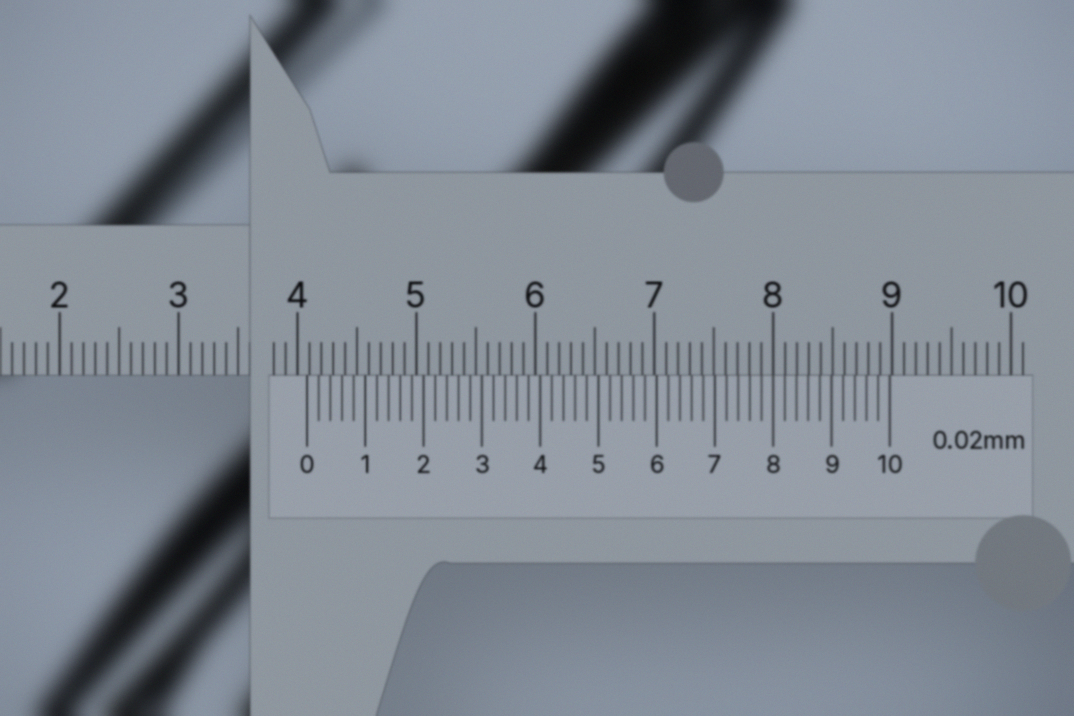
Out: 40.8; mm
